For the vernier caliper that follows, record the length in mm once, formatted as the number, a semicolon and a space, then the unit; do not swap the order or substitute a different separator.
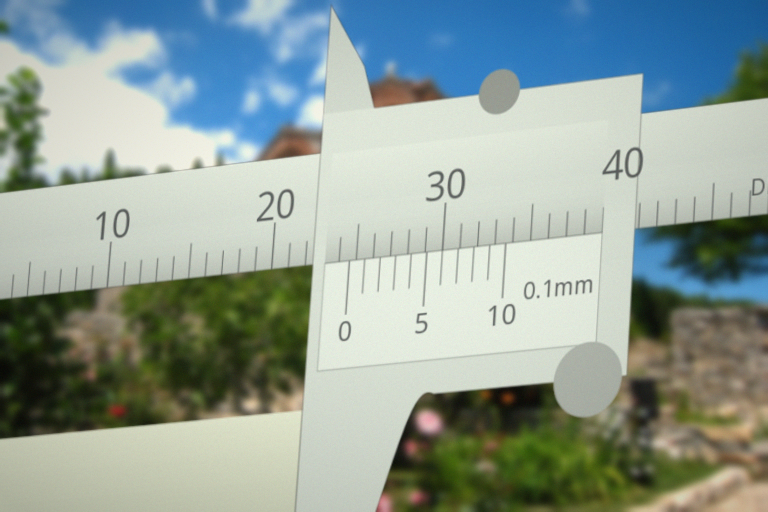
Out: 24.6; mm
